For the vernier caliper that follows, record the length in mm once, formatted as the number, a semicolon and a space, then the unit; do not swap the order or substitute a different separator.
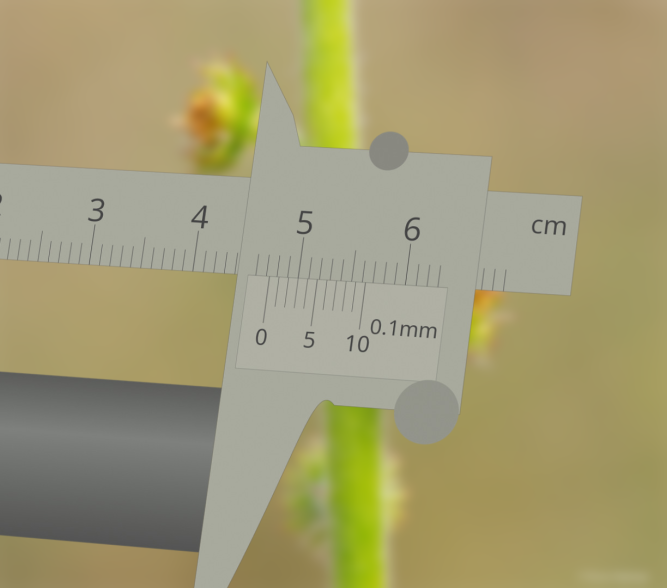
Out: 47.3; mm
